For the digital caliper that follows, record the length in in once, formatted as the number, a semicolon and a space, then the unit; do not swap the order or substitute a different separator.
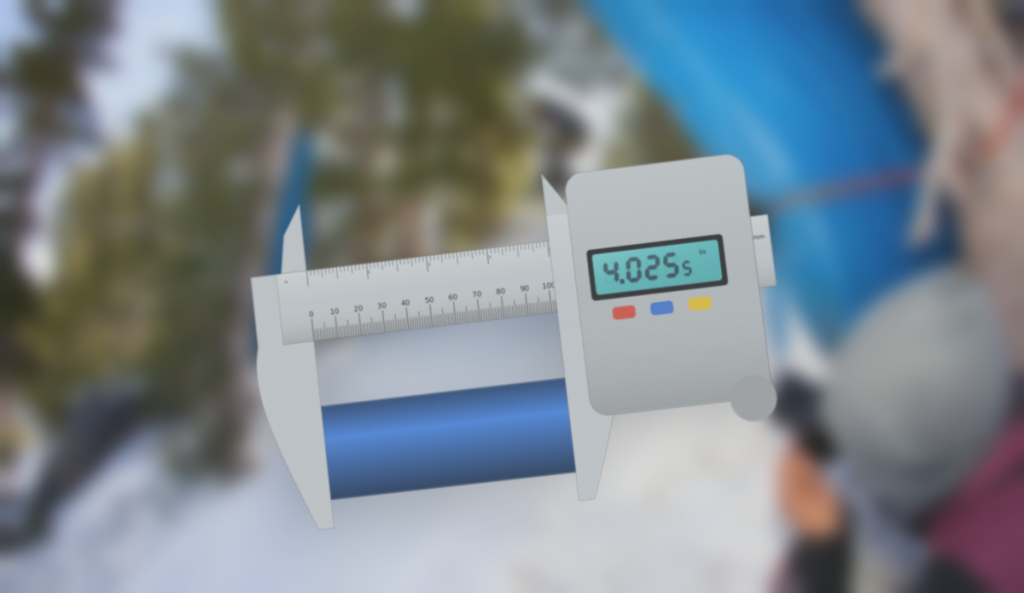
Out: 4.0255; in
